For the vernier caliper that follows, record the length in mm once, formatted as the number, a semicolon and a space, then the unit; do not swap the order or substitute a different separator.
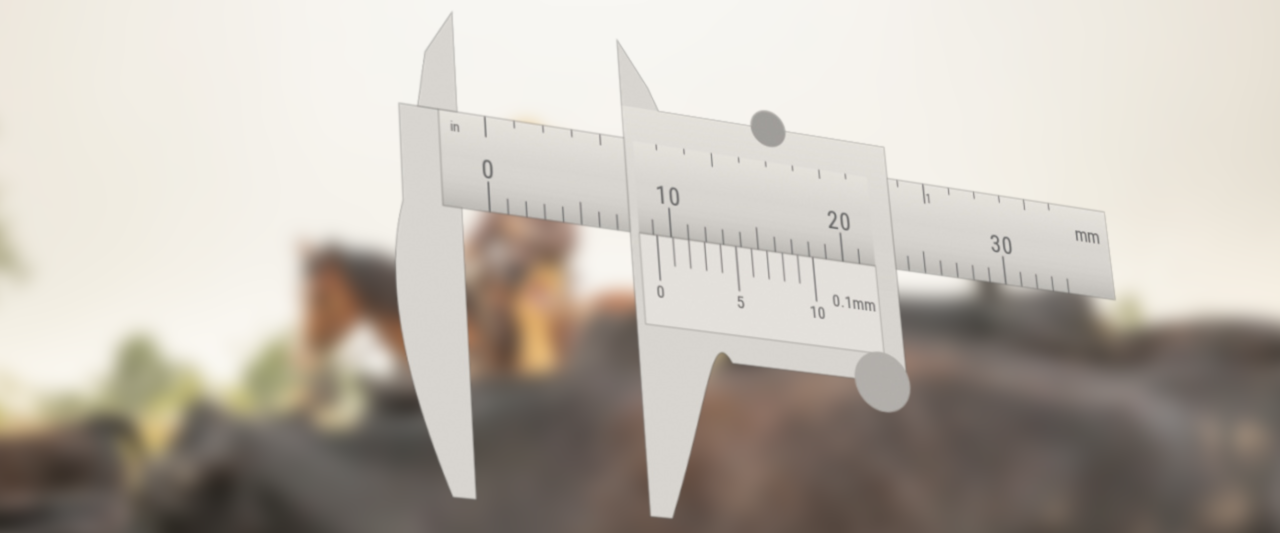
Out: 9.2; mm
